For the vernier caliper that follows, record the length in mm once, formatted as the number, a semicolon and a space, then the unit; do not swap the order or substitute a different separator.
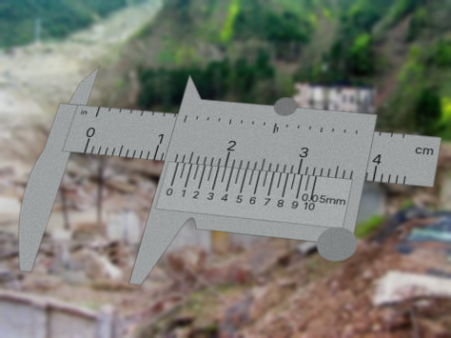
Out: 13.4; mm
